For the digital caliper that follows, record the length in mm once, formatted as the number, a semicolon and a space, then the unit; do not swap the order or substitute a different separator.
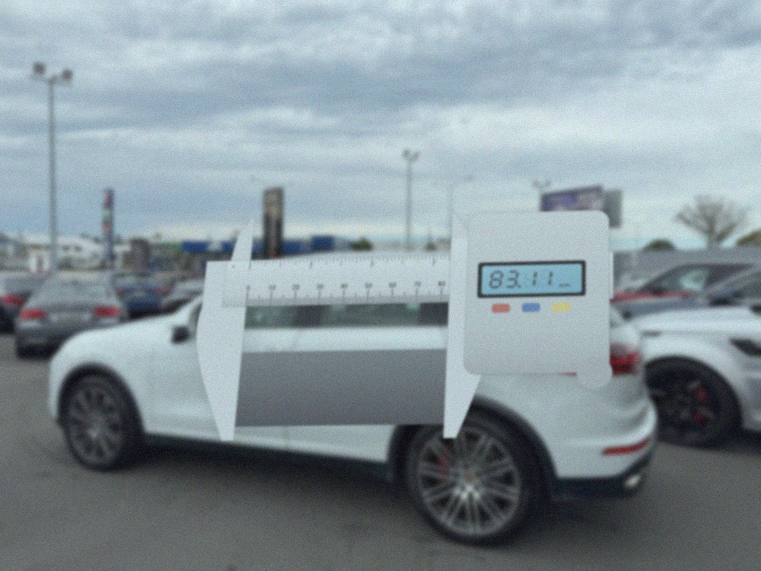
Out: 83.11; mm
